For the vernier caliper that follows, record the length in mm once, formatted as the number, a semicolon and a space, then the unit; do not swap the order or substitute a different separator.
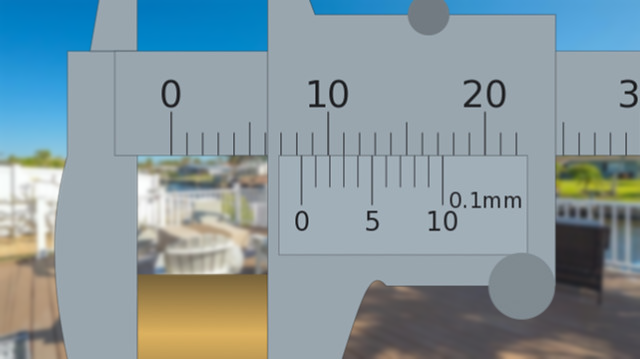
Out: 8.3; mm
